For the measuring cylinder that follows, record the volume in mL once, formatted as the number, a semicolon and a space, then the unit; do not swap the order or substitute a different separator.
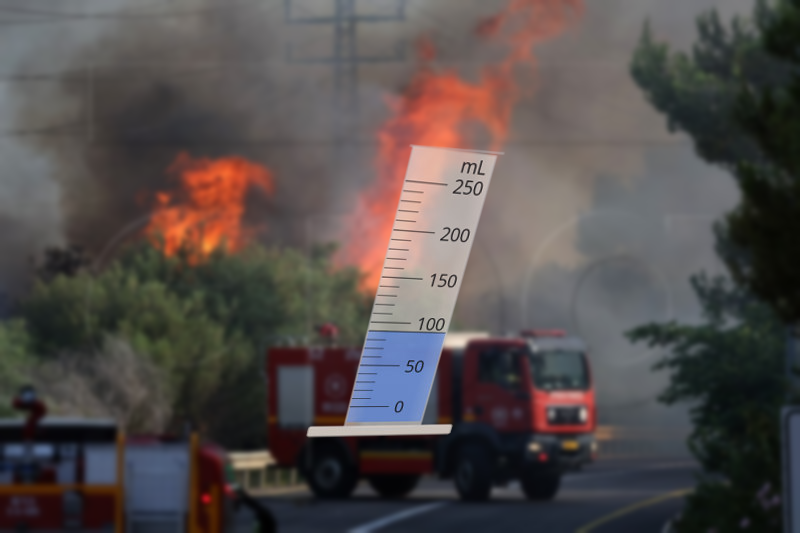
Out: 90; mL
